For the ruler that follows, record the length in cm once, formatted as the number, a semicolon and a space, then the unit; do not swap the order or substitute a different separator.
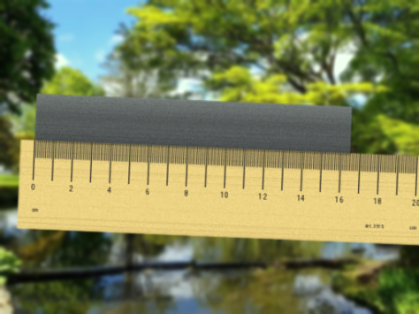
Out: 16.5; cm
